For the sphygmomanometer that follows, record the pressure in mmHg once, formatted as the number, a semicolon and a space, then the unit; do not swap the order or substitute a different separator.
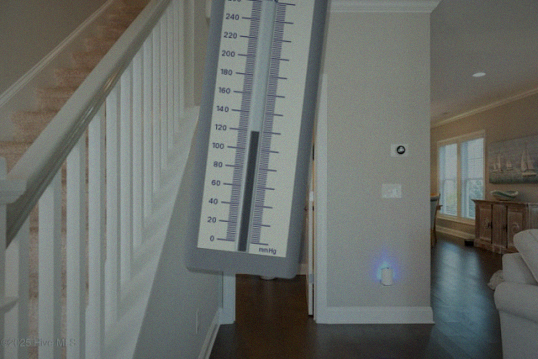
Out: 120; mmHg
